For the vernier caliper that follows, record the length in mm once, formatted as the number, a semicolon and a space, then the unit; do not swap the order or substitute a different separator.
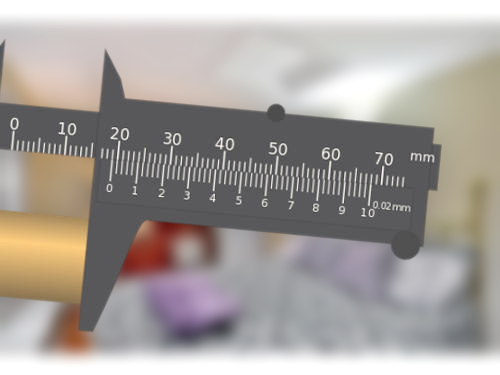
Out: 19.0; mm
